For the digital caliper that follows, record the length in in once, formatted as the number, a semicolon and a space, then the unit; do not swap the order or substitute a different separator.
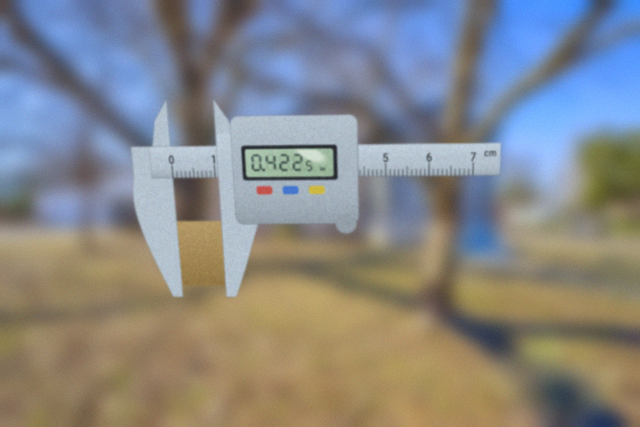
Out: 0.4225; in
